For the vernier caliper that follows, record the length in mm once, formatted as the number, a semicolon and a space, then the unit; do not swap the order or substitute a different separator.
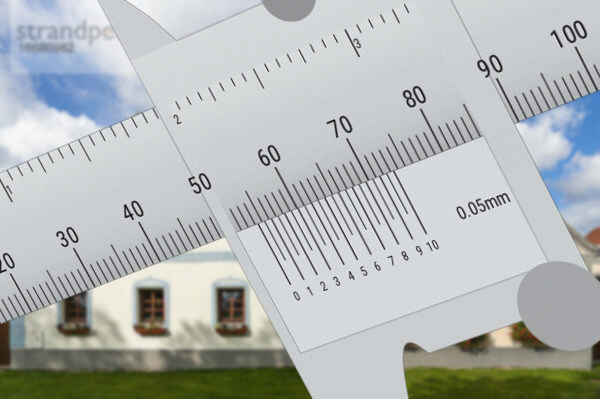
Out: 54.4; mm
